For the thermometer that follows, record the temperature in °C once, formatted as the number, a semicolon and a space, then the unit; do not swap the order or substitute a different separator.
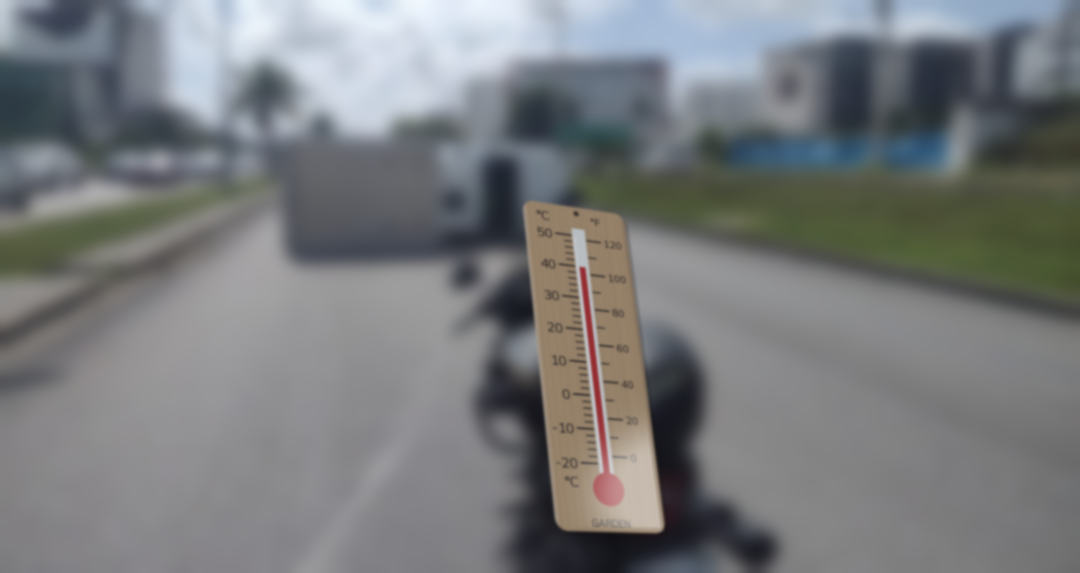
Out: 40; °C
